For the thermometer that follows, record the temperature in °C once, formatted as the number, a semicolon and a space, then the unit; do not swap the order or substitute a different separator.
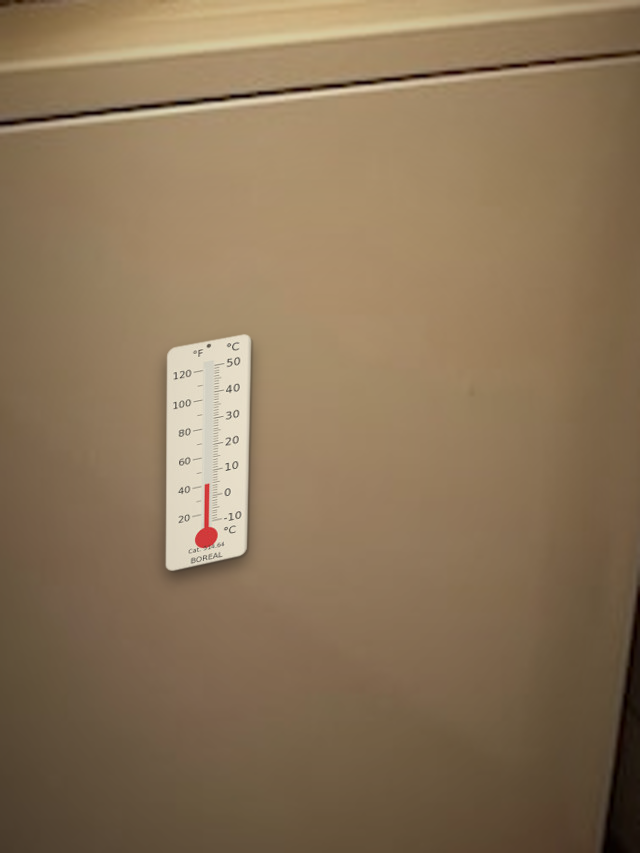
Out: 5; °C
